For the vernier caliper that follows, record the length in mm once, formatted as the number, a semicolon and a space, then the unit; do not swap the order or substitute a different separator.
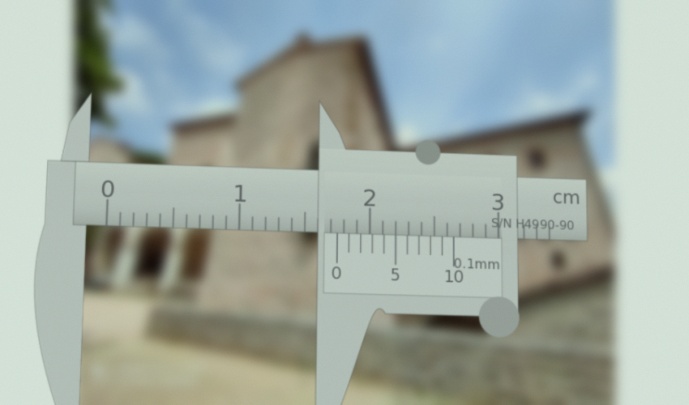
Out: 17.5; mm
